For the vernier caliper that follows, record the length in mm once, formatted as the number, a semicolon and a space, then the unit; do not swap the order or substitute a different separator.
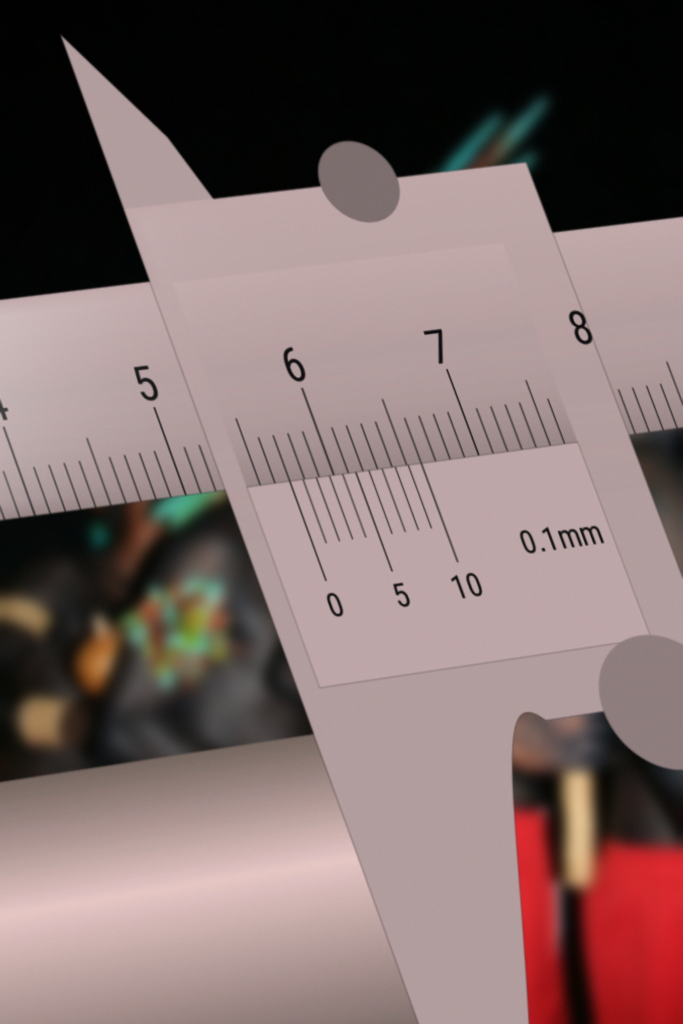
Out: 57.0; mm
